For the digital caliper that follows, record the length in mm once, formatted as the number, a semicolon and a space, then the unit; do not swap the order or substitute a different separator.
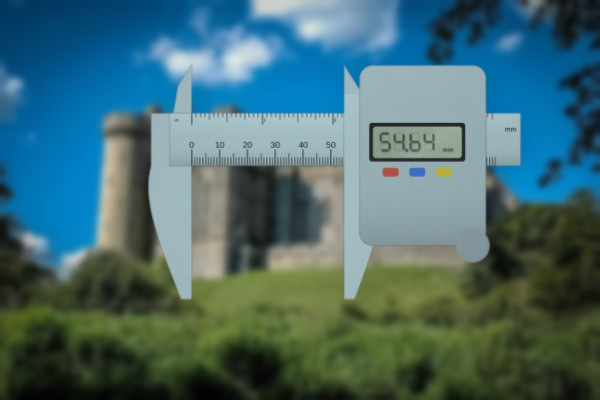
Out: 54.64; mm
